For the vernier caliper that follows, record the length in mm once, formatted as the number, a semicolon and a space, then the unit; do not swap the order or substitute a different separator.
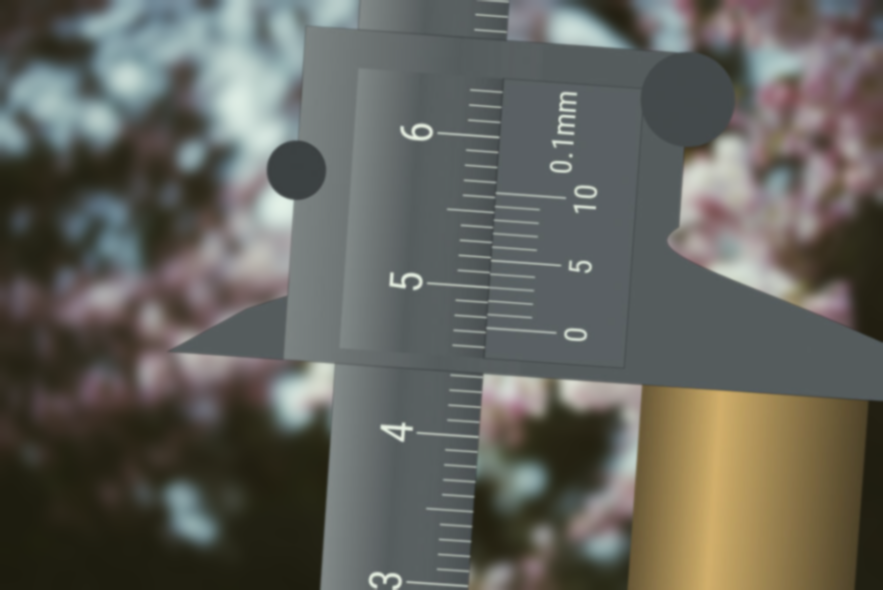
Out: 47.3; mm
